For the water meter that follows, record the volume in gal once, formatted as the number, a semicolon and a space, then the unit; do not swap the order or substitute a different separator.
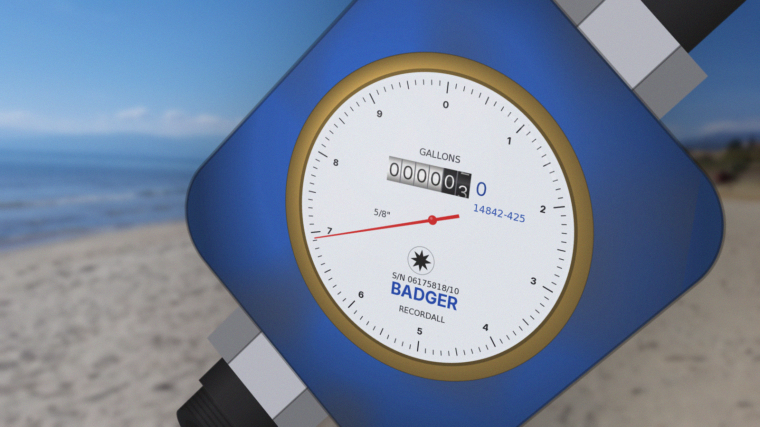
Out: 26.9; gal
